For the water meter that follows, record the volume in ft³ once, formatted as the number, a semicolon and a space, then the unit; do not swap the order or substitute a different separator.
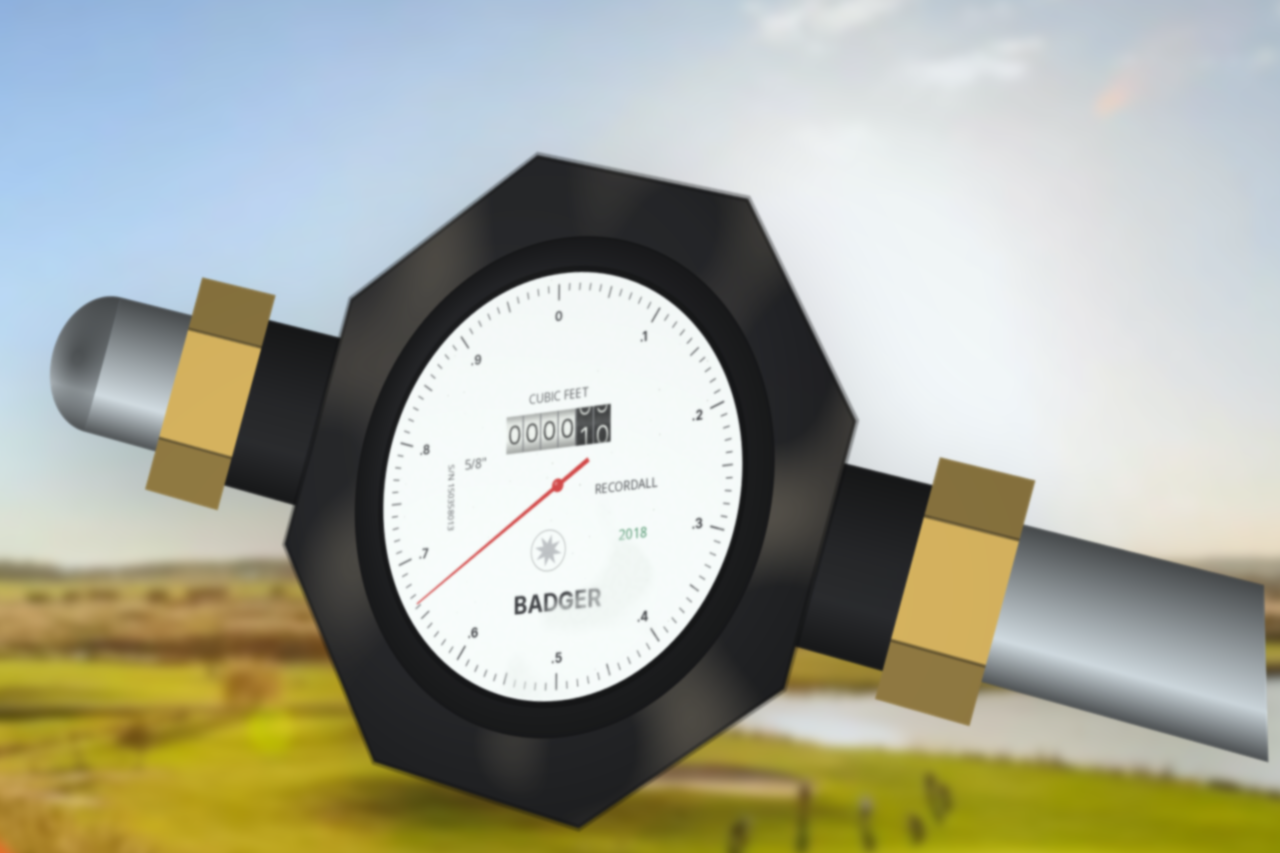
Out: 9.66; ft³
